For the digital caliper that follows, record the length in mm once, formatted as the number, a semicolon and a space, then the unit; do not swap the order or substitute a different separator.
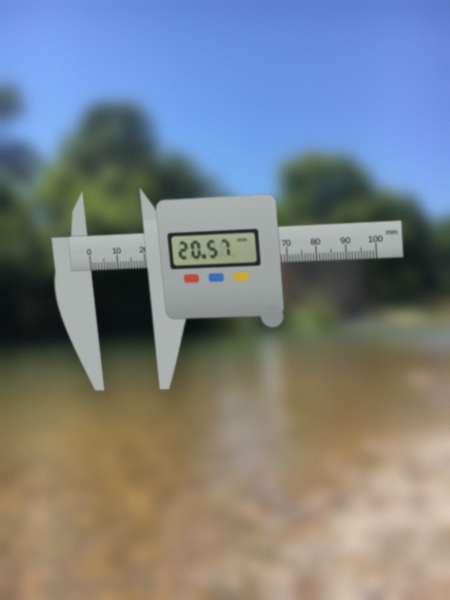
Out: 20.57; mm
